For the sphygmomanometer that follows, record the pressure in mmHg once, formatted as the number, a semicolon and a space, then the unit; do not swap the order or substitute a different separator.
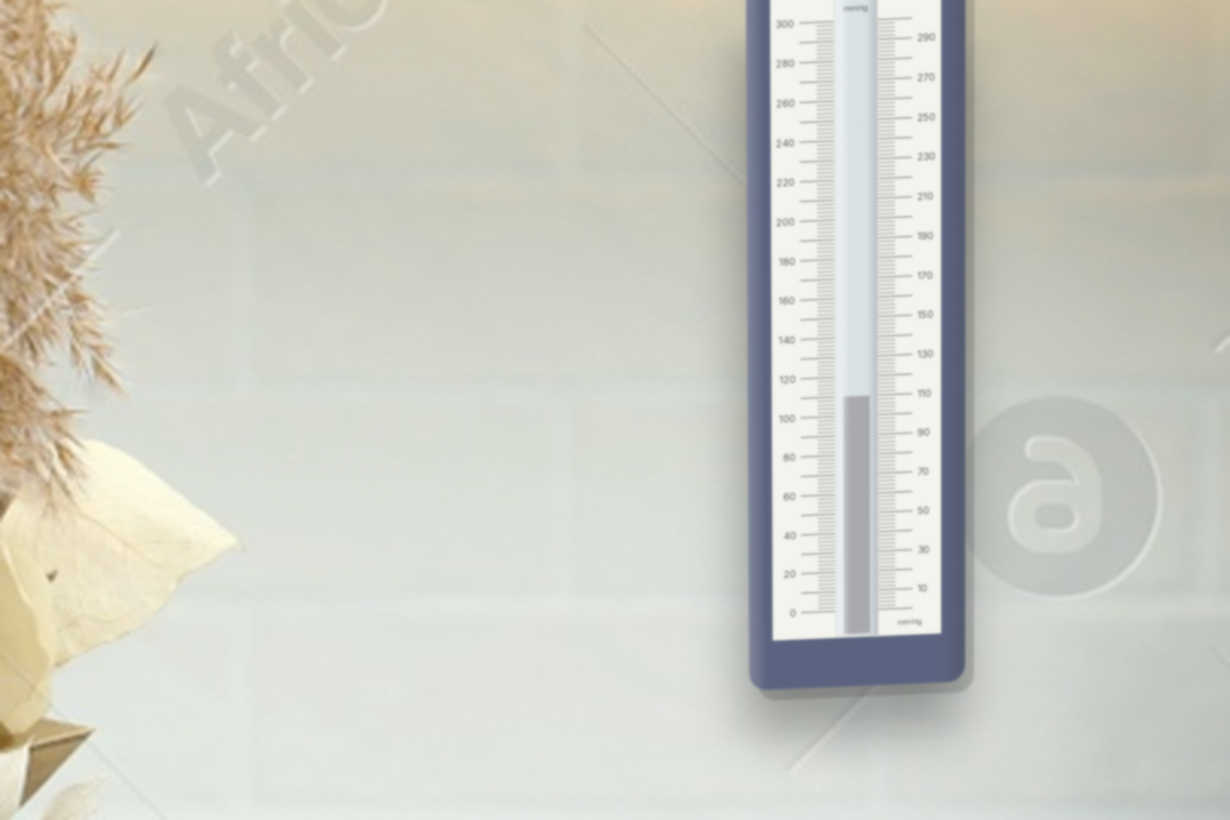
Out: 110; mmHg
